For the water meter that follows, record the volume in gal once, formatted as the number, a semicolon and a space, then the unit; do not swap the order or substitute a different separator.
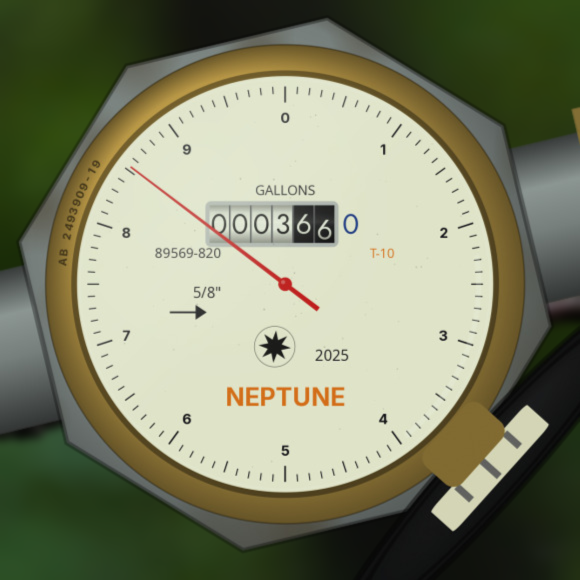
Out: 3658.5; gal
